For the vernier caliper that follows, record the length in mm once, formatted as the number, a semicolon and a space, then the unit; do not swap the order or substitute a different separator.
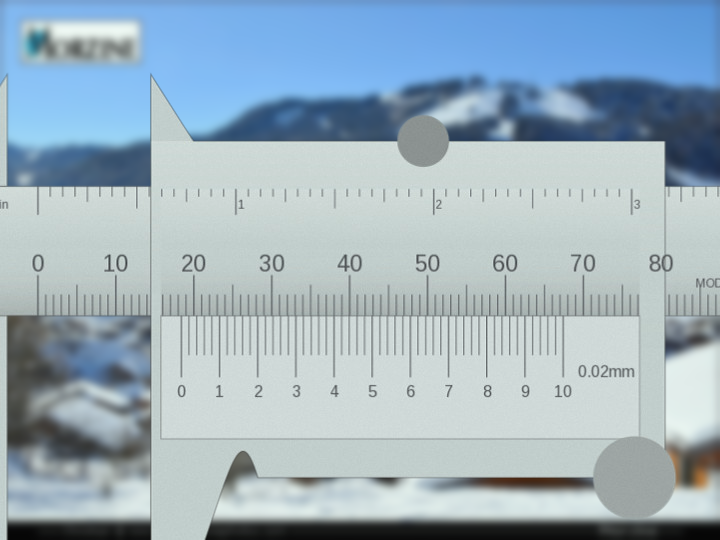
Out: 18.4; mm
